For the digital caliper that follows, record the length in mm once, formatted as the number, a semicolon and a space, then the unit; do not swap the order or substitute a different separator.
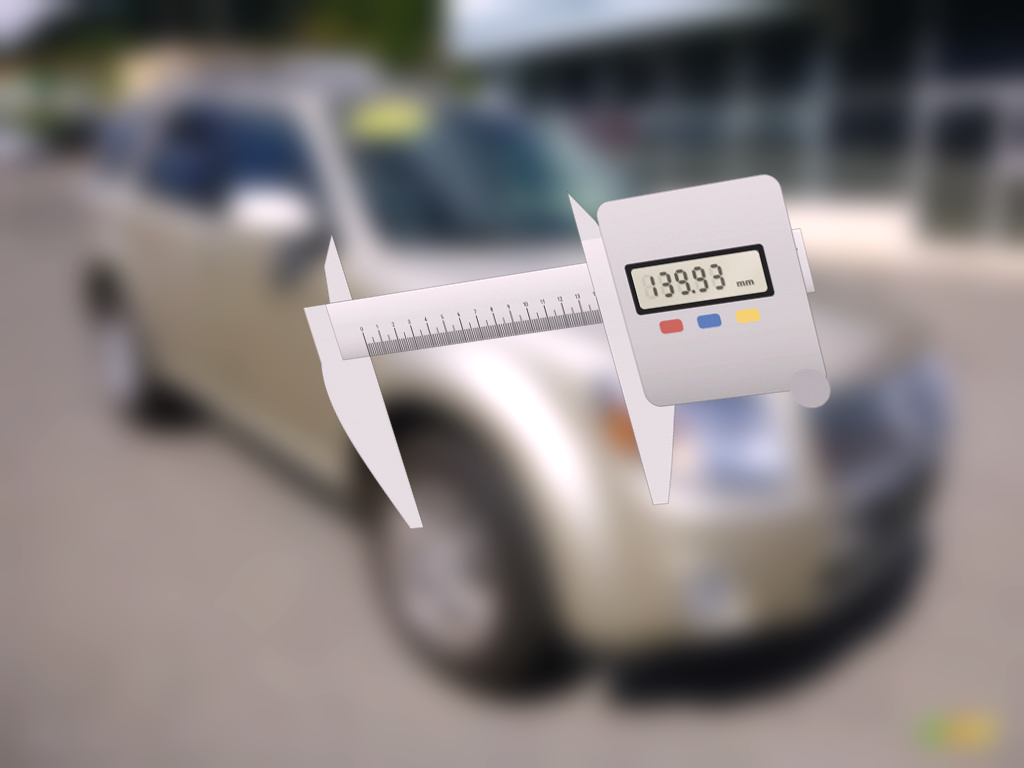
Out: 139.93; mm
